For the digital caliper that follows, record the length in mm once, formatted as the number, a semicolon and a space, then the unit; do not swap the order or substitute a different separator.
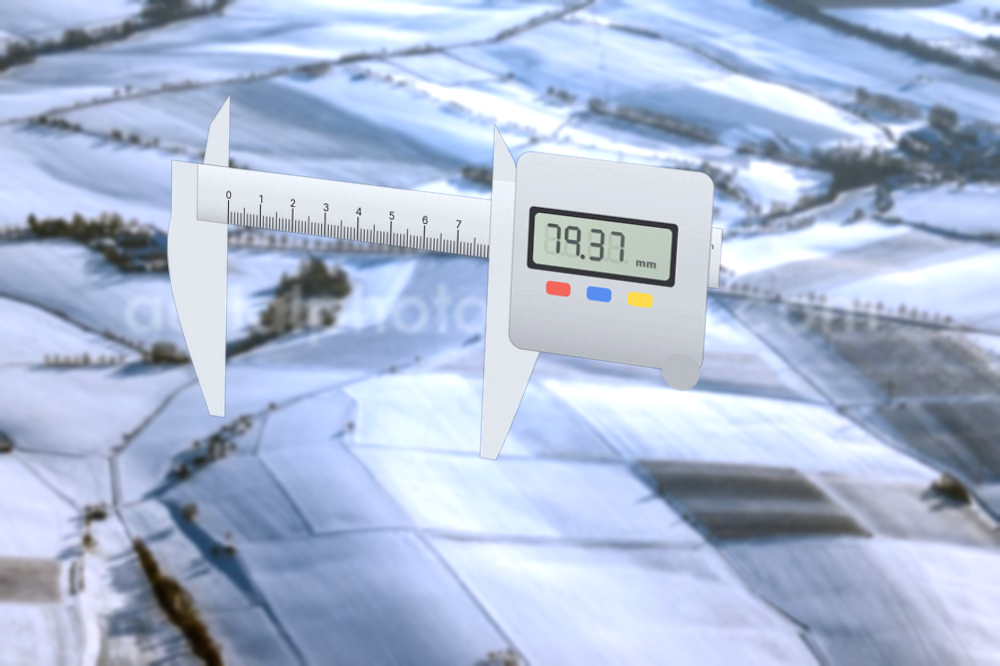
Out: 79.37; mm
